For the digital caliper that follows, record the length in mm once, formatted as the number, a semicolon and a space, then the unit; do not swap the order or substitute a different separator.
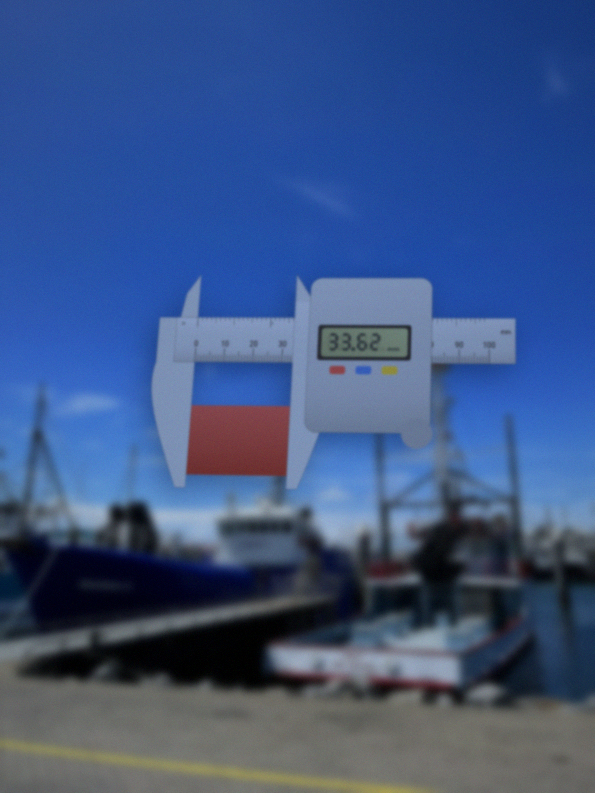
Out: 33.62; mm
